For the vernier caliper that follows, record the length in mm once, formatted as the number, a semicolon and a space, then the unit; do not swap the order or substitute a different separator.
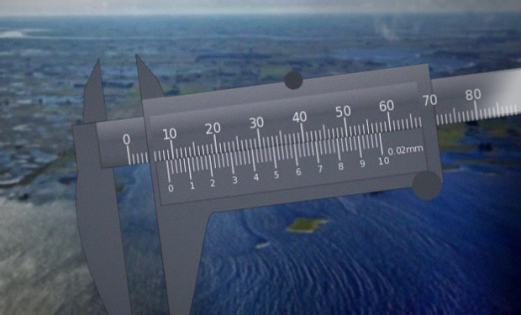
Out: 8.5; mm
